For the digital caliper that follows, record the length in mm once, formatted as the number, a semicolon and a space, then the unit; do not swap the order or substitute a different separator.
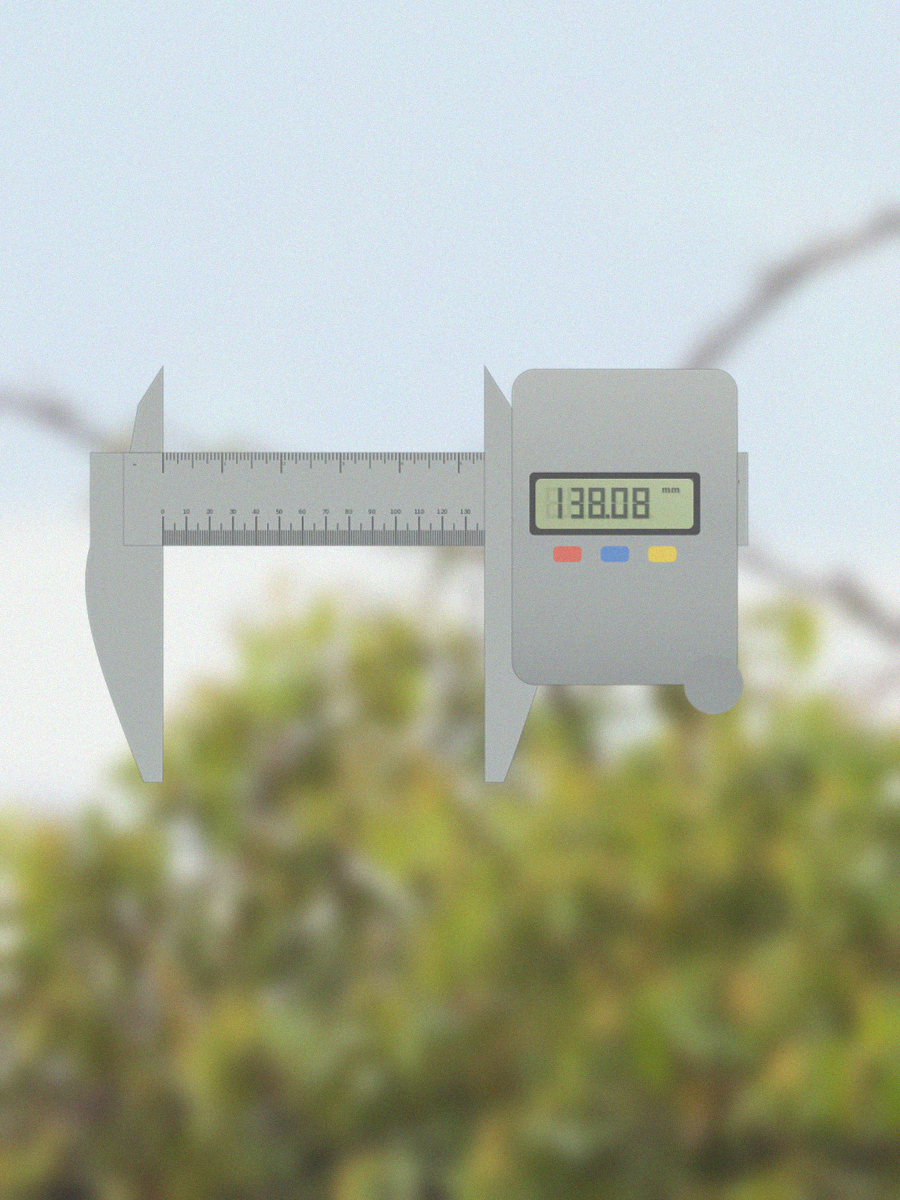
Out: 138.08; mm
